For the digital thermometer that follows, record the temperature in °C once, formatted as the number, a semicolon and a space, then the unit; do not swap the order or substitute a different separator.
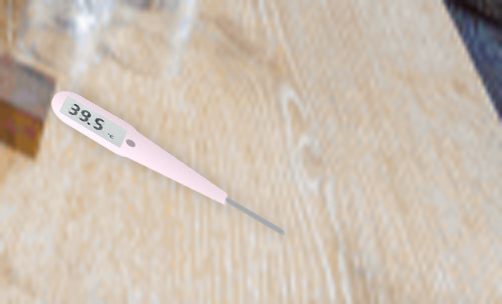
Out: 39.5; °C
